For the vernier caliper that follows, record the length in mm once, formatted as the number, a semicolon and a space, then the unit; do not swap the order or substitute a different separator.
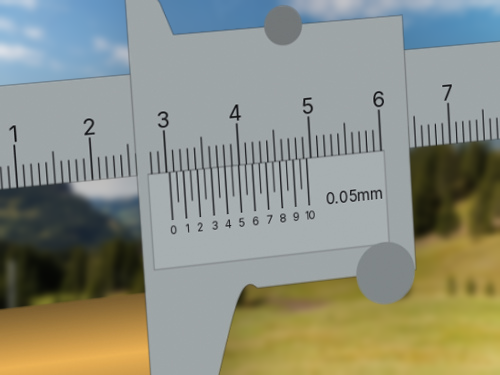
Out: 30.4; mm
